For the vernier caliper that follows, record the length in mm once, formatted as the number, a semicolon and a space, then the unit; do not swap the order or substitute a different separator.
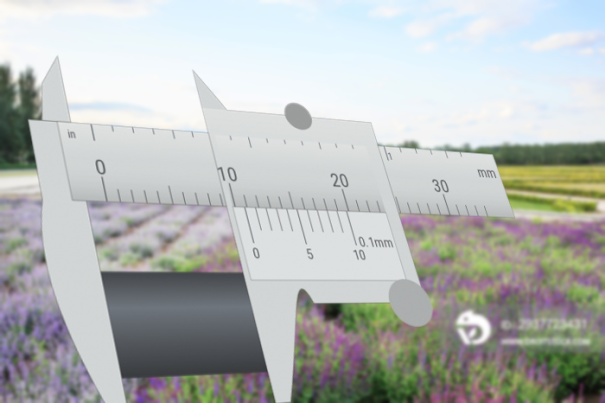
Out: 10.8; mm
